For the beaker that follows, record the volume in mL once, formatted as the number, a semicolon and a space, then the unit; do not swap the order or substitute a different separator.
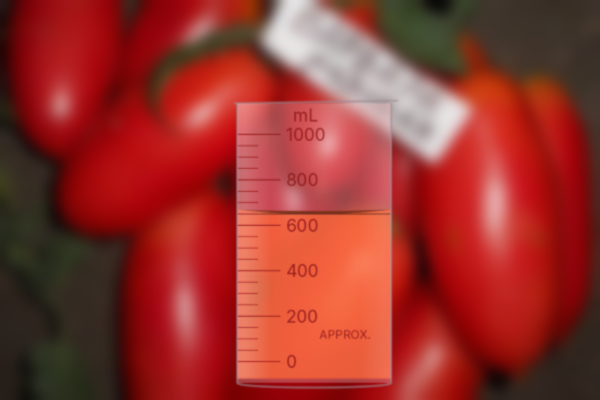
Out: 650; mL
